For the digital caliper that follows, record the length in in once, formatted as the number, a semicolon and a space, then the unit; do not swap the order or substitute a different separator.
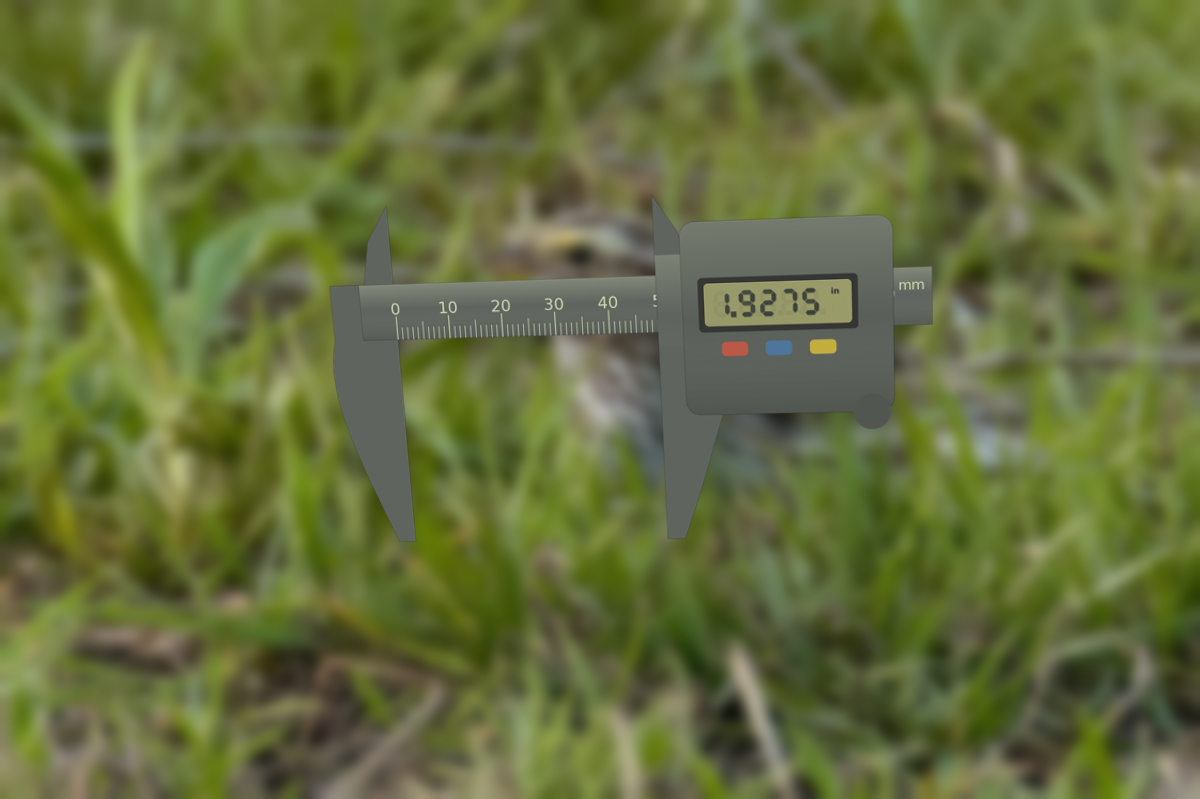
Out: 1.9275; in
